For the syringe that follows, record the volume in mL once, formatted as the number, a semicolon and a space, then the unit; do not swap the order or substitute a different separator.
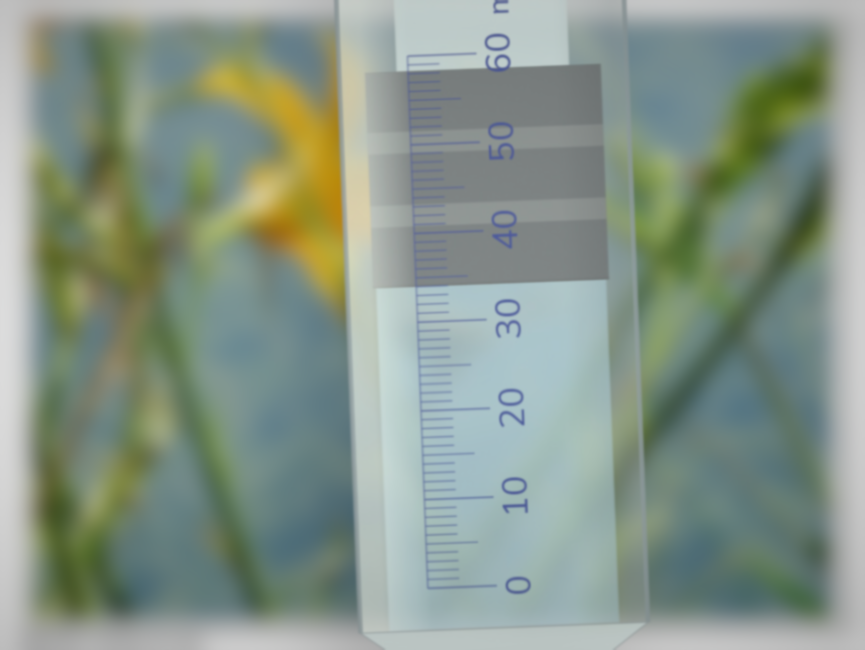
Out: 34; mL
